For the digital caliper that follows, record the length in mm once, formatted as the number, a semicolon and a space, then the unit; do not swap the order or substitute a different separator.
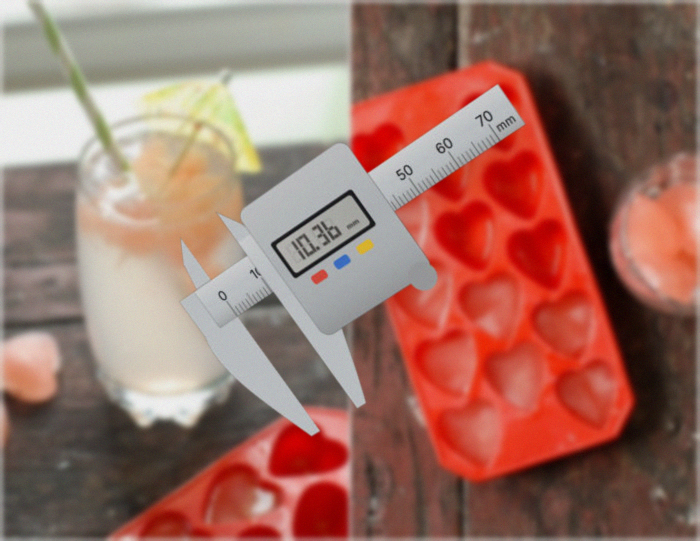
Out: 10.36; mm
